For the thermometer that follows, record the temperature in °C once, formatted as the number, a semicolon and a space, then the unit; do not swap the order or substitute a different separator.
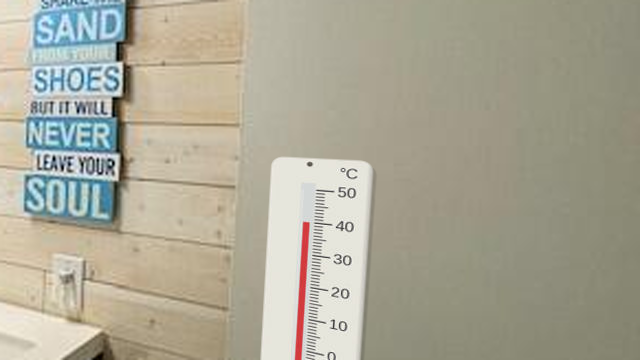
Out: 40; °C
